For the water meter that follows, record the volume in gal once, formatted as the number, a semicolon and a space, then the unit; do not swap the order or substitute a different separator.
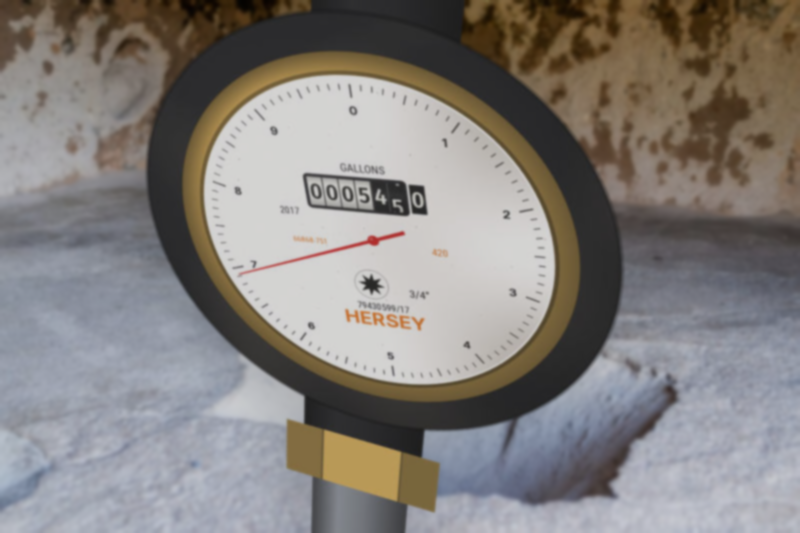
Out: 5446.9; gal
